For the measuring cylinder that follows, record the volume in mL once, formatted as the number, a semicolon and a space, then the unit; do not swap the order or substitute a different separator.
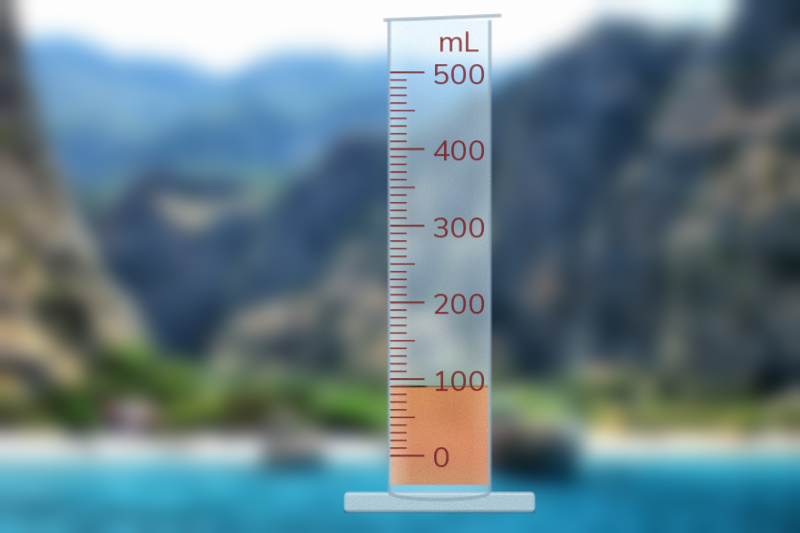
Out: 90; mL
